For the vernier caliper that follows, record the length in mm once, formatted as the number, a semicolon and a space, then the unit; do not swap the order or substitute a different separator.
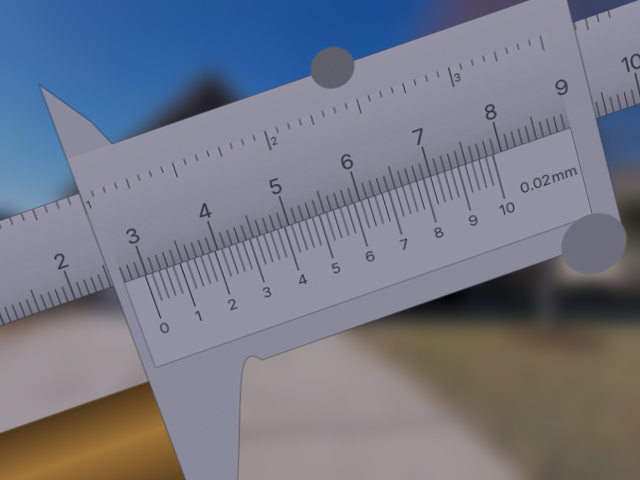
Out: 29.8; mm
